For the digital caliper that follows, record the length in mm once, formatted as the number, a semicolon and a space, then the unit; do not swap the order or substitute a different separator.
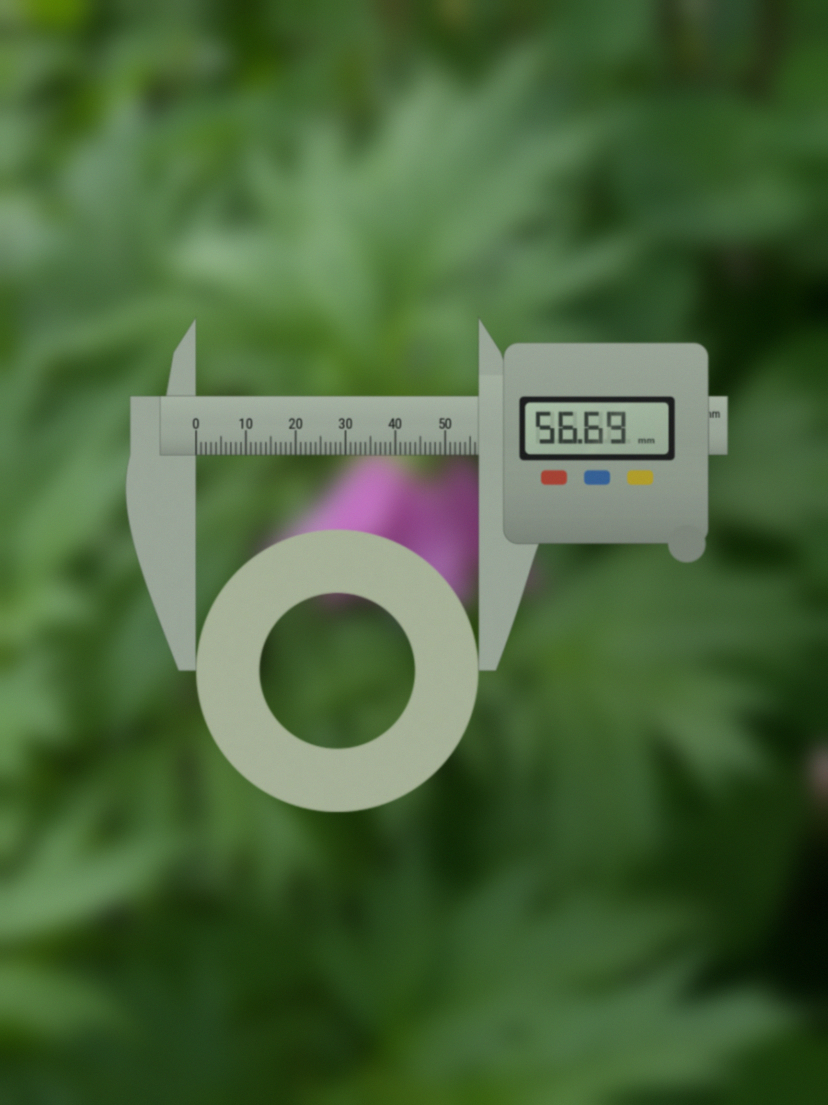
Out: 56.69; mm
